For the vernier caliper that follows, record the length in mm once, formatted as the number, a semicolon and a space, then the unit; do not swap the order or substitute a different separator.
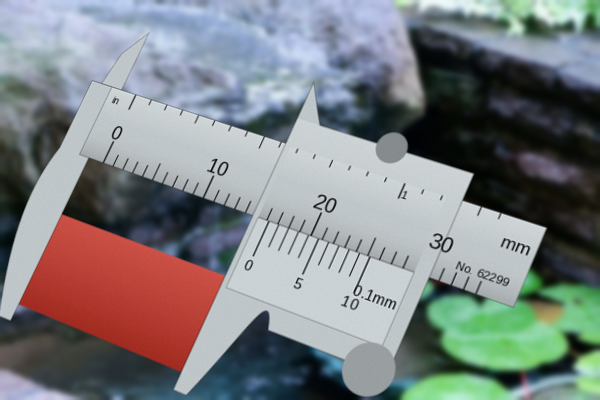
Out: 16.2; mm
